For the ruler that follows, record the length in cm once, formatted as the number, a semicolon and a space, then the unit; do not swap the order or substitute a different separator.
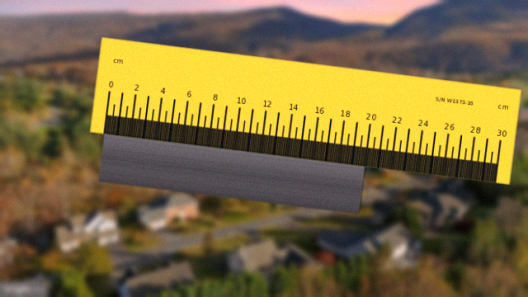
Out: 20; cm
